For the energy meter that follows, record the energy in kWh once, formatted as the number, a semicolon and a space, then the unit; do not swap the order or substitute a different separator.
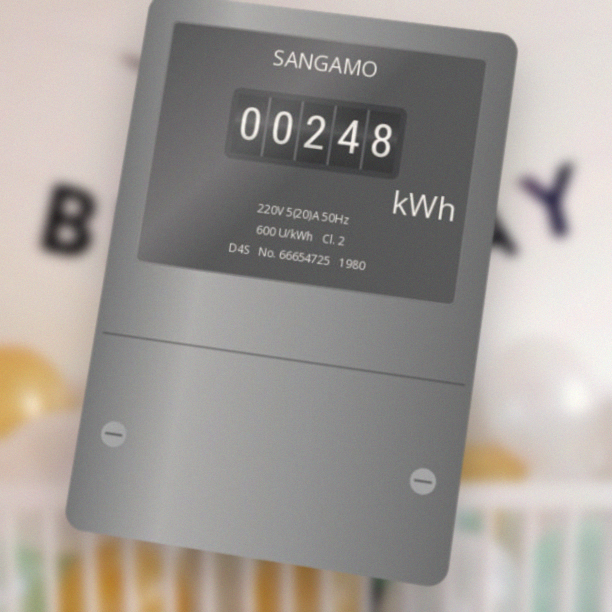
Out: 248; kWh
